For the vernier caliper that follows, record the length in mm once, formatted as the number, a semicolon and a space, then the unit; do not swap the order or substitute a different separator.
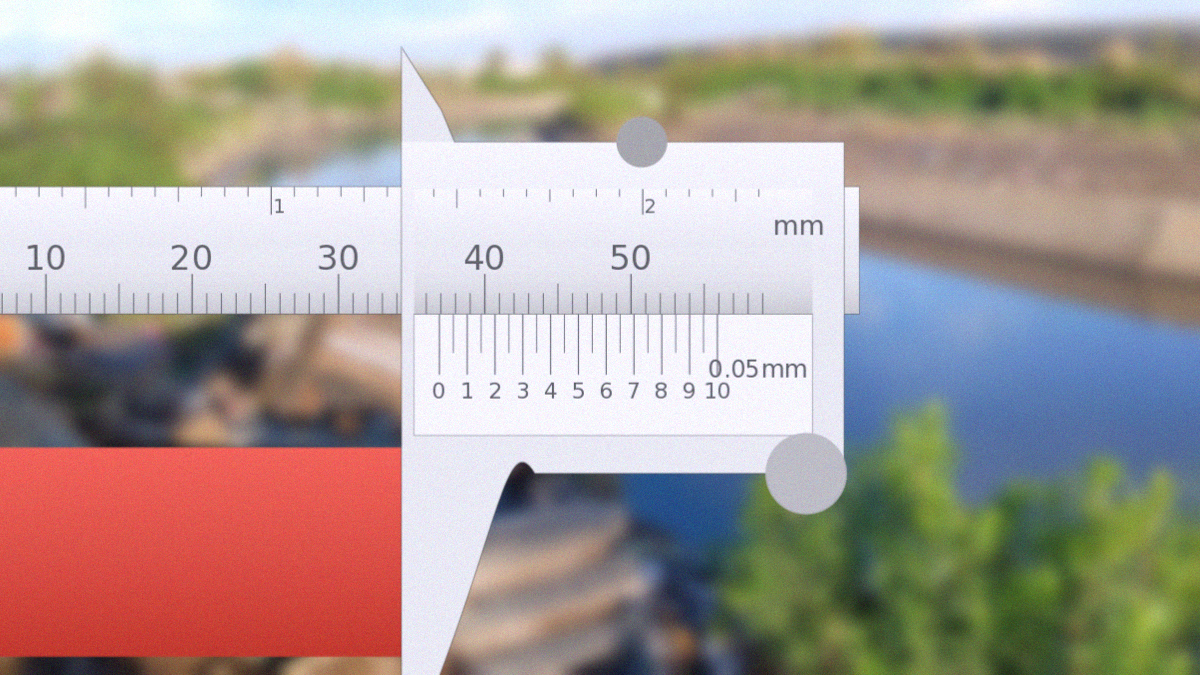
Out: 36.9; mm
